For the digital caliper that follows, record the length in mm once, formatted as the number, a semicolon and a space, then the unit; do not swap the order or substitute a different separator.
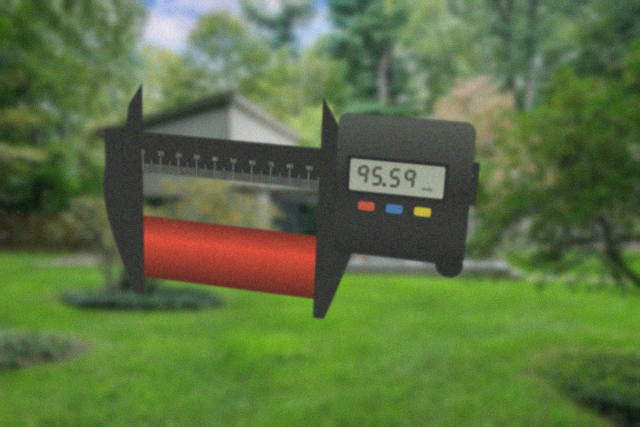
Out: 95.59; mm
